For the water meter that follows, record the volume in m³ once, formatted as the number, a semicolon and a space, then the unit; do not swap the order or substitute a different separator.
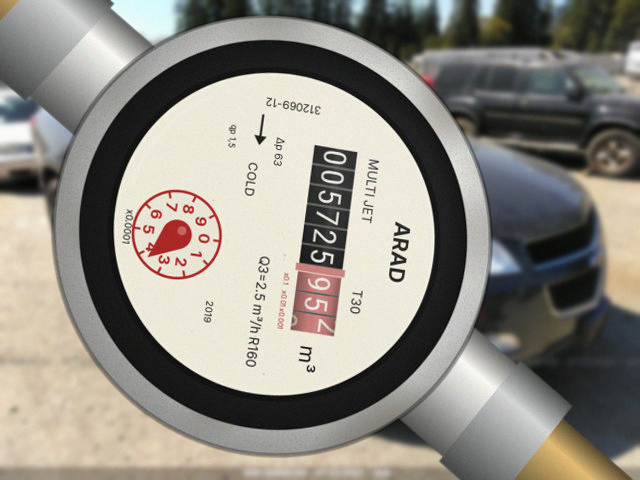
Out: 5725.9523; m³
